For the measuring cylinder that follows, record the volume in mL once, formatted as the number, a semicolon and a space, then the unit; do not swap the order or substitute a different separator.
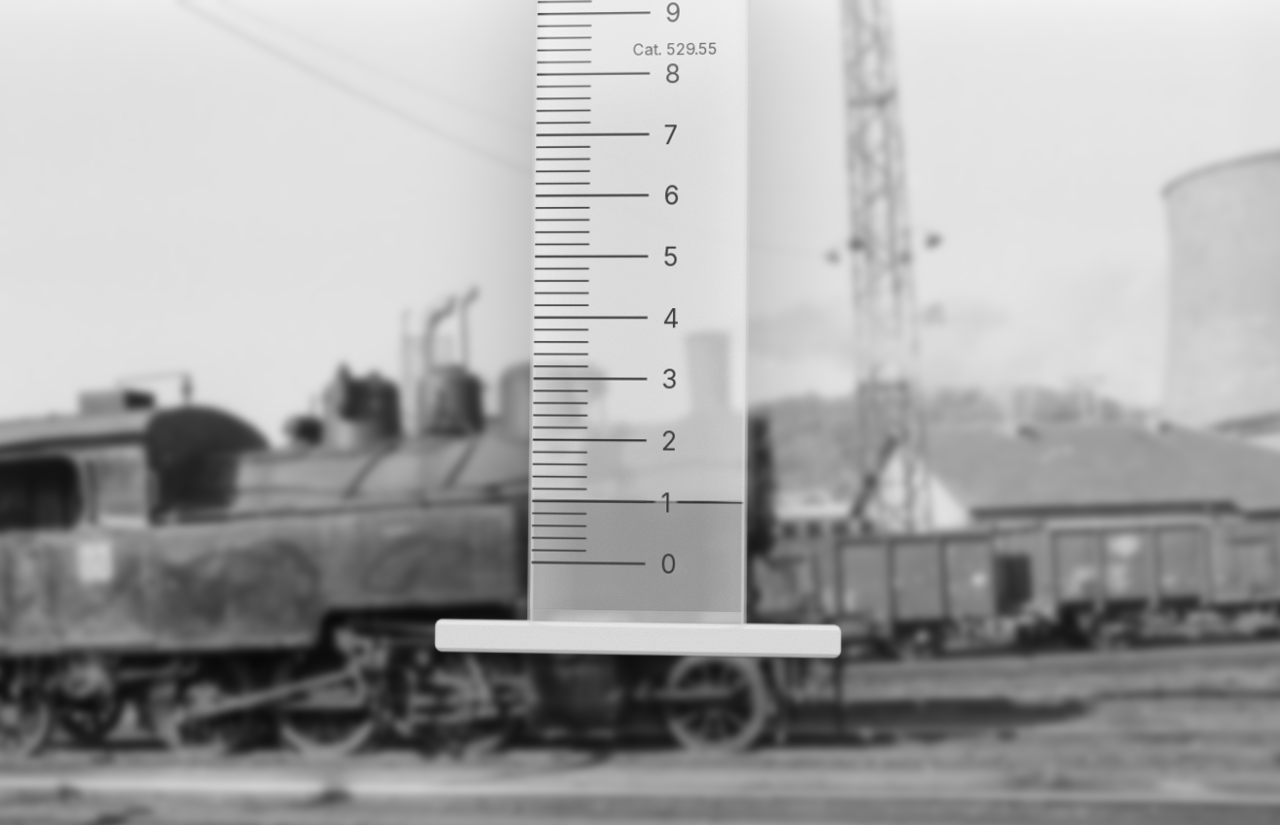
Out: 1; mL
